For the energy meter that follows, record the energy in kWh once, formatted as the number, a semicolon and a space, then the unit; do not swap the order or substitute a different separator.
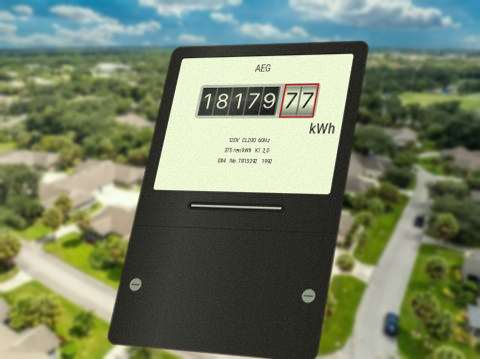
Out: 18179.77; kWh
